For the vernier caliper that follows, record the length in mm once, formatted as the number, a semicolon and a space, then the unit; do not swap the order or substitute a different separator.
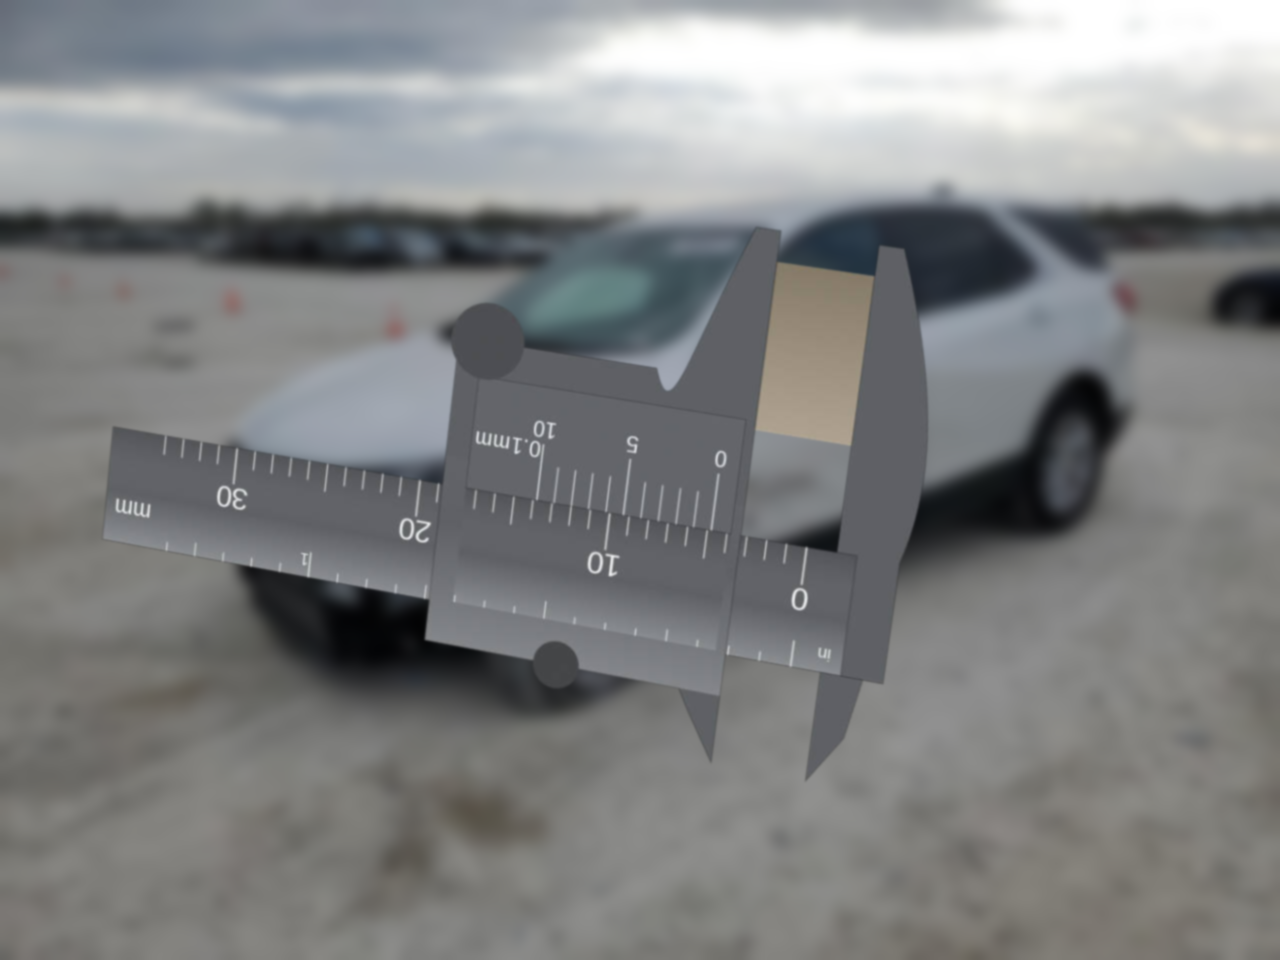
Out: 4.8; mm
